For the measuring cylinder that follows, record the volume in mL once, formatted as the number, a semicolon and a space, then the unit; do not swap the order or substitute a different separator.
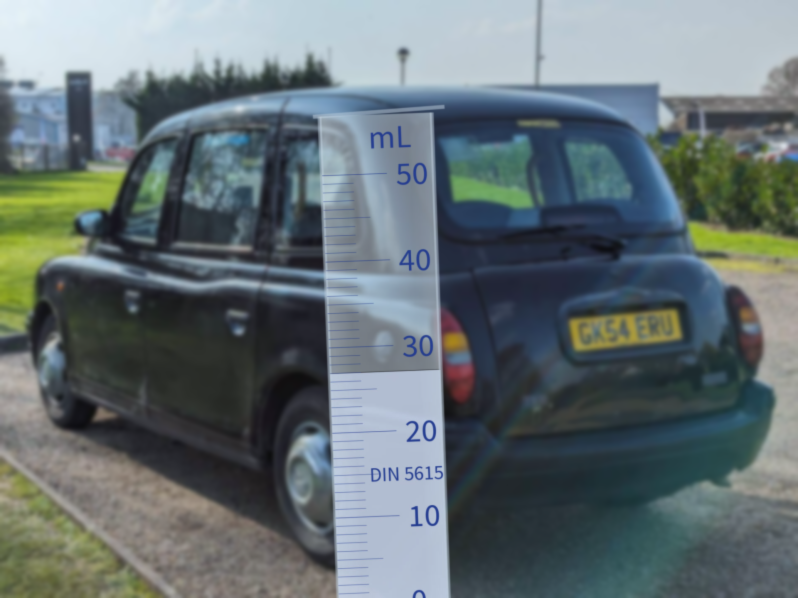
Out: 27; mL
